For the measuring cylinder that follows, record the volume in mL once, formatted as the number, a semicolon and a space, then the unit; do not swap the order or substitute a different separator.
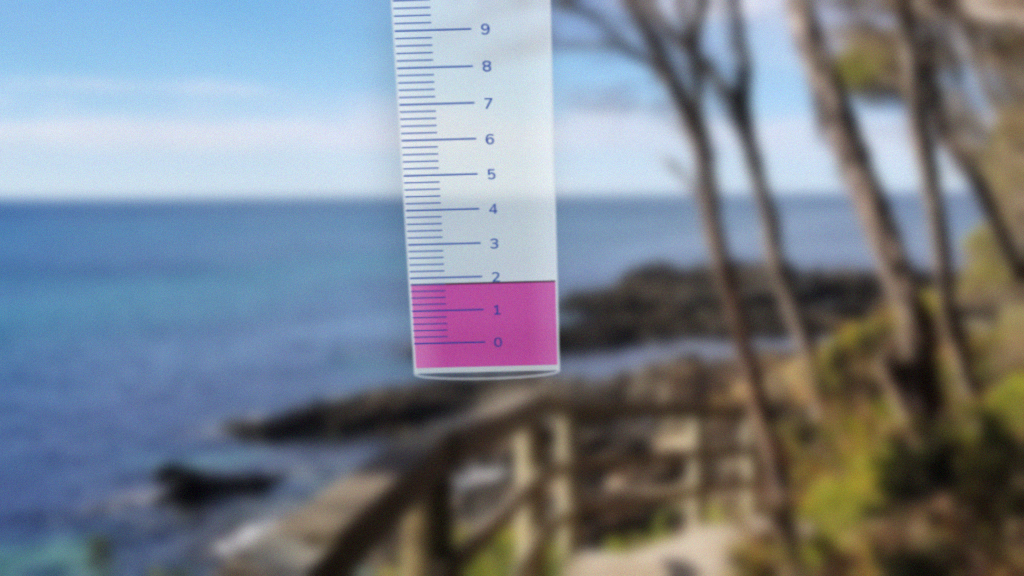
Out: 1.8; mL
